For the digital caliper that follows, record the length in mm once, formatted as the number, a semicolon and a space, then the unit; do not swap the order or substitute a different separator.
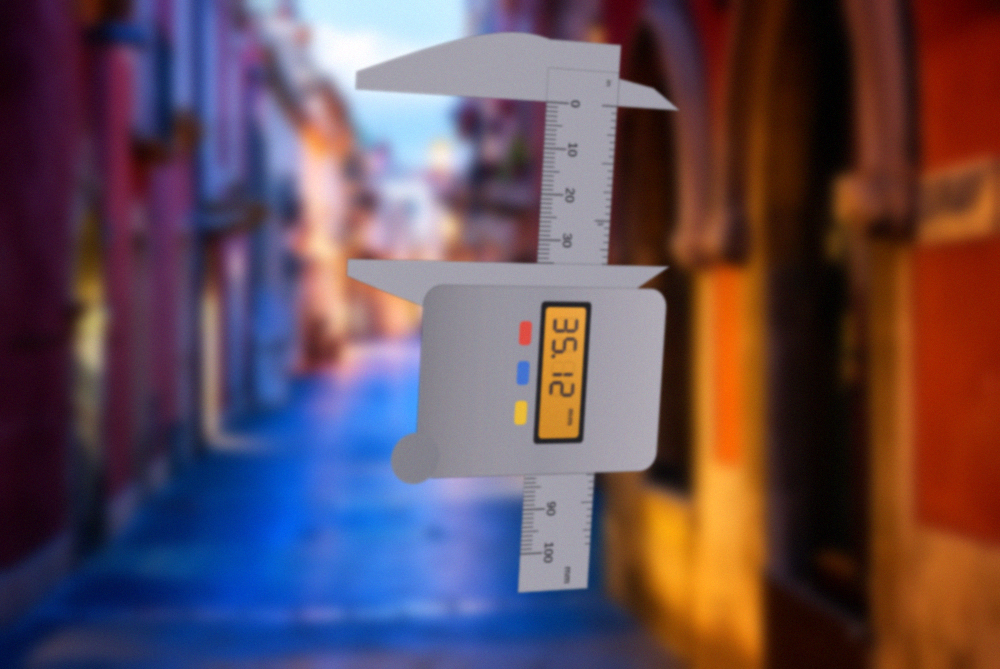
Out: 35.12; mm
